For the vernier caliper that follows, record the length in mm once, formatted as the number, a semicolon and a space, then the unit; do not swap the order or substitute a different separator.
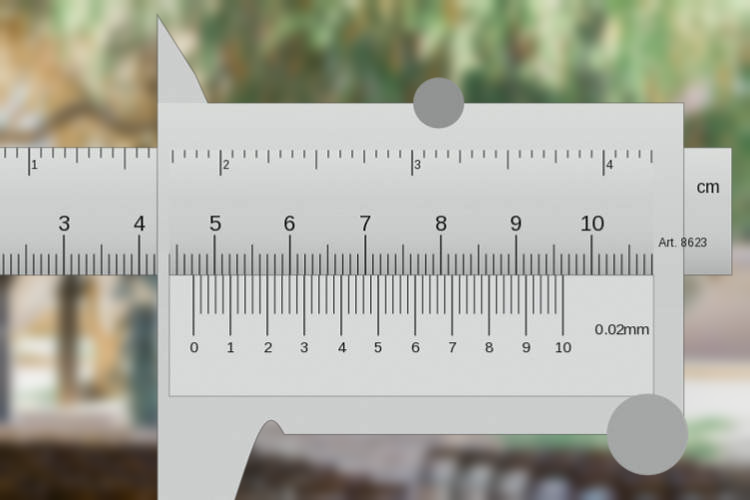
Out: 47.2; mm
